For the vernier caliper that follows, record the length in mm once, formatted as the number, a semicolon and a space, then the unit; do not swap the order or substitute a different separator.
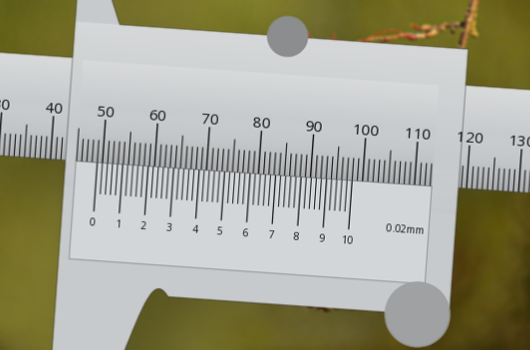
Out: 49.0; mm
